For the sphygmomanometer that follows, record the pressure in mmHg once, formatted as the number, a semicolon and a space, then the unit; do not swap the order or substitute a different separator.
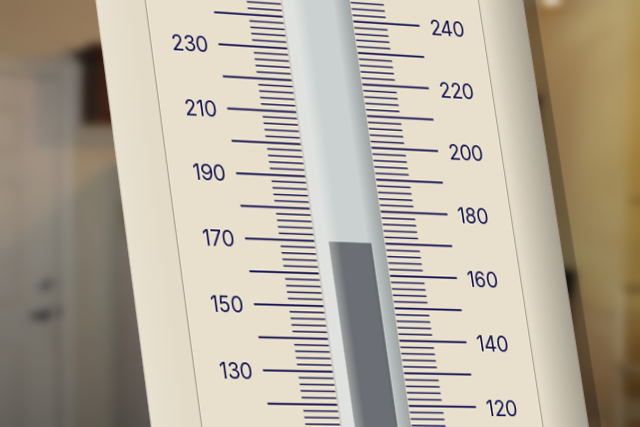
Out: 170; mmHg
